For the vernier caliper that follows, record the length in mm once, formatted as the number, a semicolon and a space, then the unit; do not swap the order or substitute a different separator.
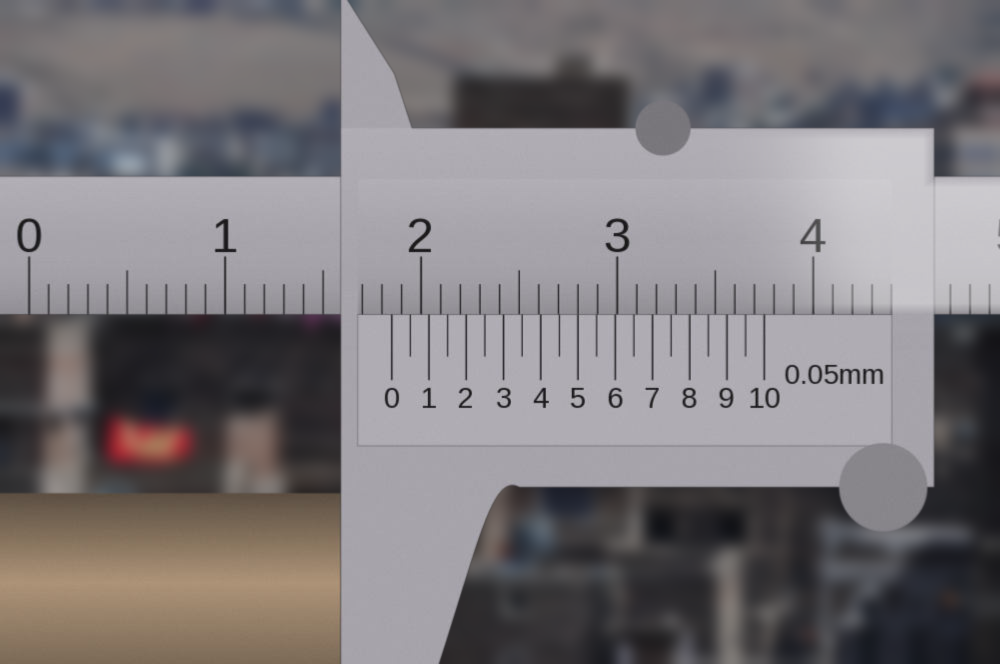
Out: 18.5; mm
